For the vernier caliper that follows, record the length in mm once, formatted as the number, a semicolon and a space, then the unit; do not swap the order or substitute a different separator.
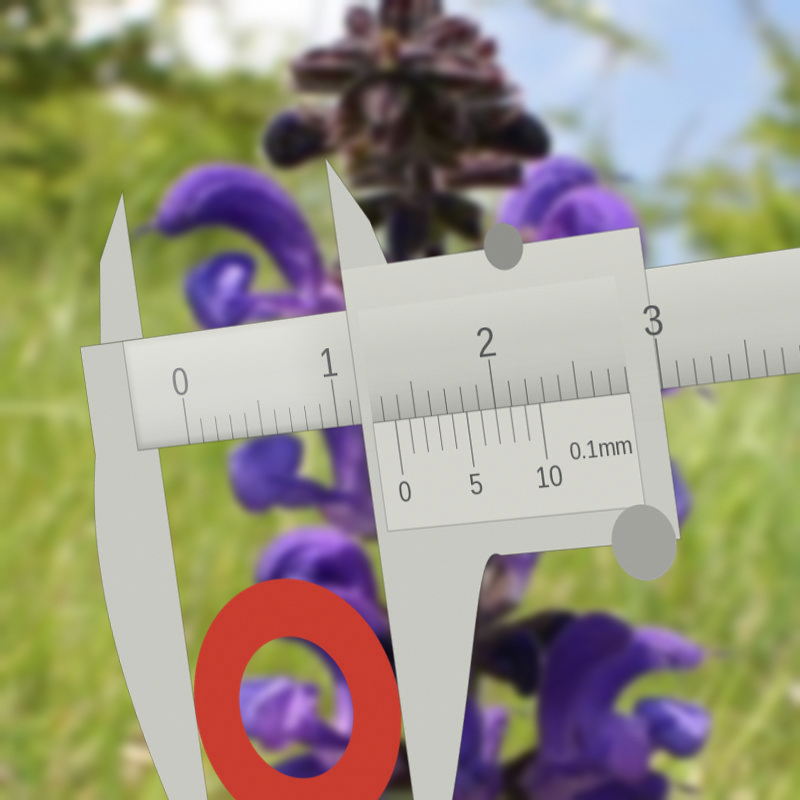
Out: 13.7; mm
